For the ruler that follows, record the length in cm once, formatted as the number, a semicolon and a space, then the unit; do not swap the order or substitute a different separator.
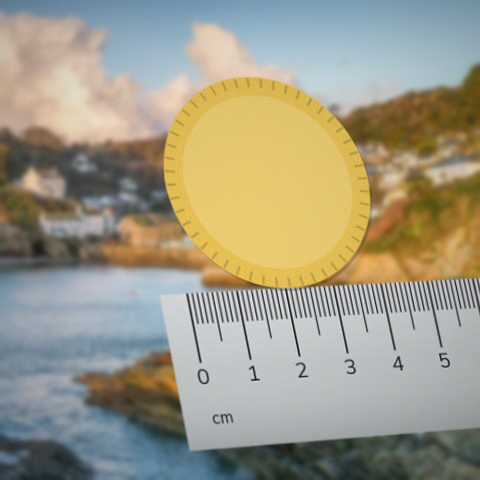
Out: 4.2; cm
